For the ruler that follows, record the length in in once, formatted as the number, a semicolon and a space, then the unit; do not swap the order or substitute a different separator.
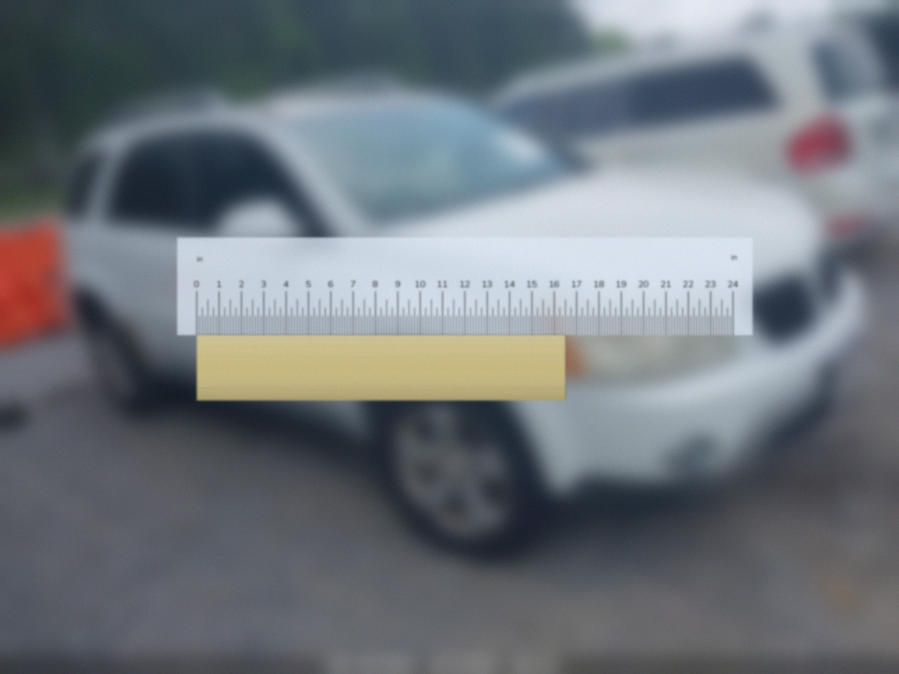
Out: 16.5; in
